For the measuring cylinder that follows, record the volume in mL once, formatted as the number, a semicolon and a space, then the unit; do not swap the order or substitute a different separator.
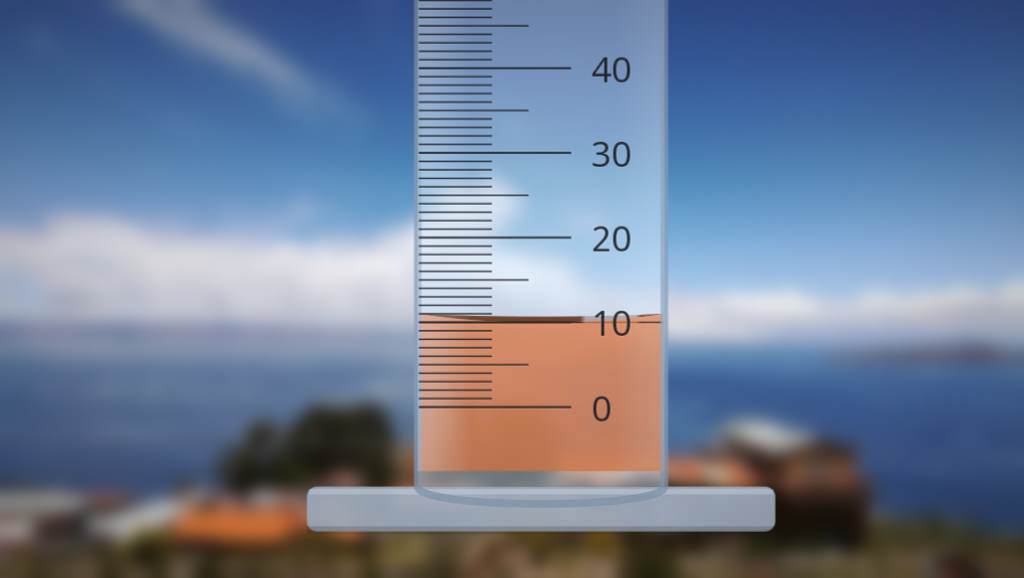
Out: 10; mL
